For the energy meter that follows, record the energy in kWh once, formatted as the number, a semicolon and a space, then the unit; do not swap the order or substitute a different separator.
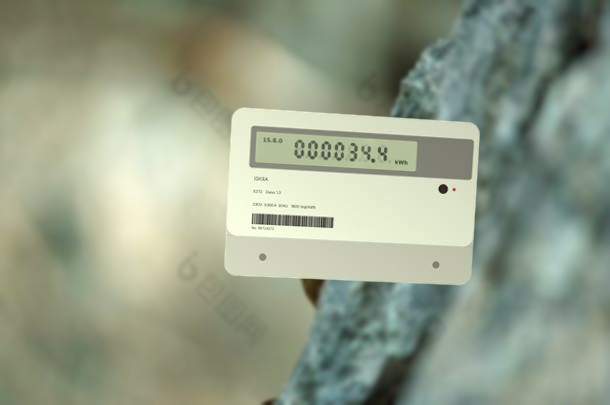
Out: 34.4; kWh
